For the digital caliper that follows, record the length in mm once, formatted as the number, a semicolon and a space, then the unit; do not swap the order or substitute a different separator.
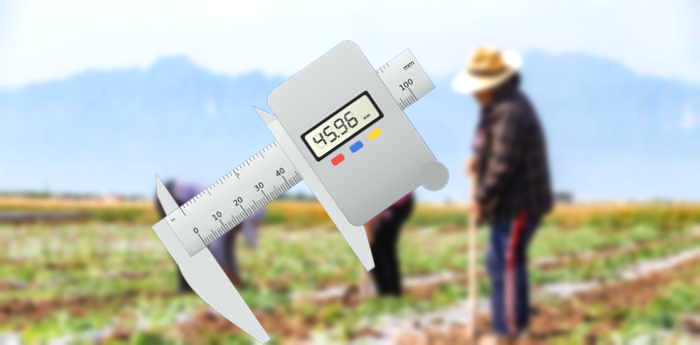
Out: 45.96; mm
